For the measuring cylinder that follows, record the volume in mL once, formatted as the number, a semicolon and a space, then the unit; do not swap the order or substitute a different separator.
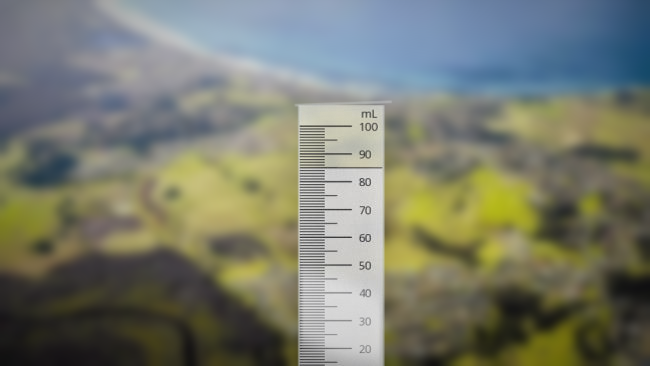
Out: 85; mL
